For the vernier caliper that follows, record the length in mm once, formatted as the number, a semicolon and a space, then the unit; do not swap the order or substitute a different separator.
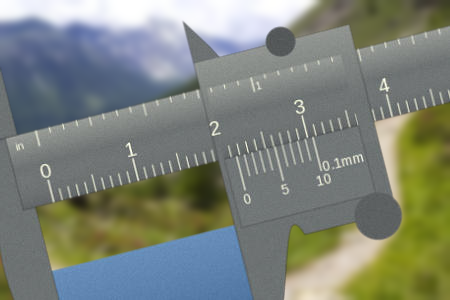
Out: 21.6; mm
